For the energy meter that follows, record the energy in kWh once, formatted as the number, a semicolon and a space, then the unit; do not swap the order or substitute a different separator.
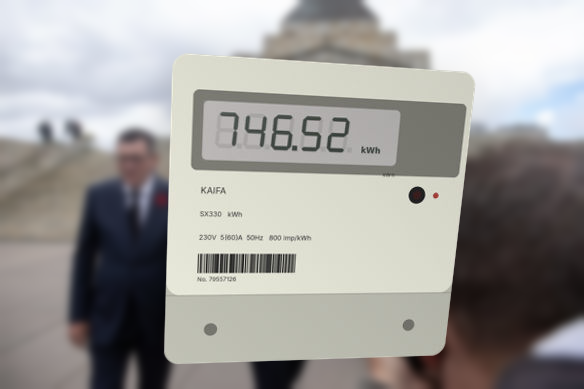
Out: 746.52; kWh
